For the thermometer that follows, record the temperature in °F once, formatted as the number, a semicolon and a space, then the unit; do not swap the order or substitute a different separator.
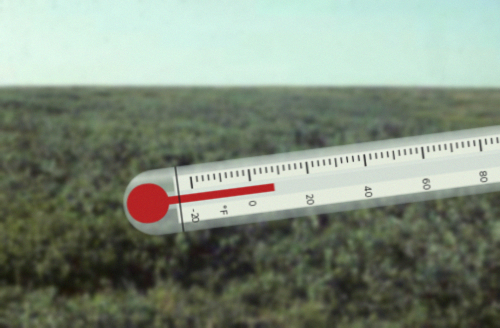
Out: 8; °F
